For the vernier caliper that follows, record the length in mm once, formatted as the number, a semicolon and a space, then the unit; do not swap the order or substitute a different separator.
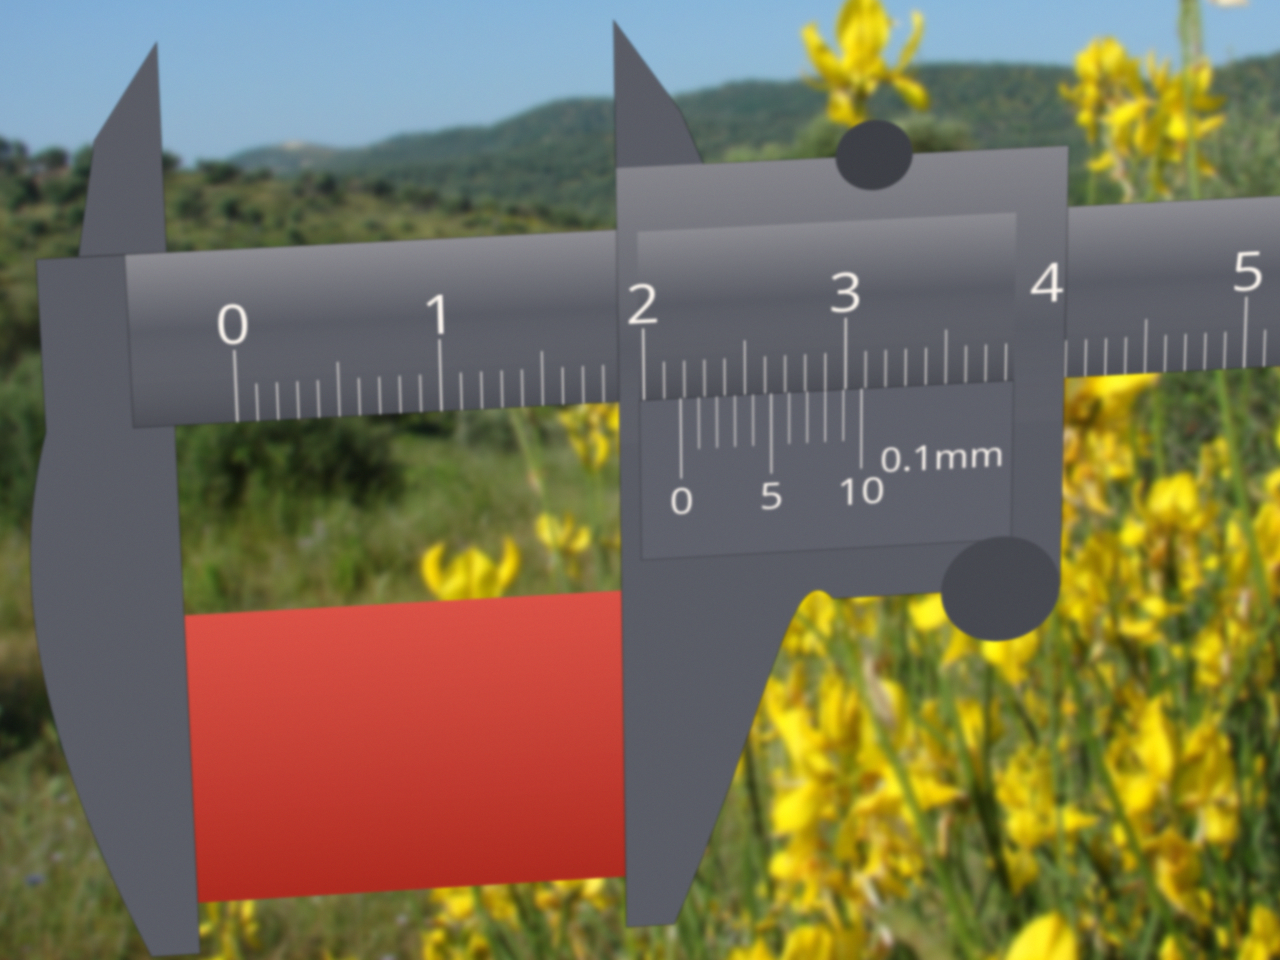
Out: 21.8; mm
